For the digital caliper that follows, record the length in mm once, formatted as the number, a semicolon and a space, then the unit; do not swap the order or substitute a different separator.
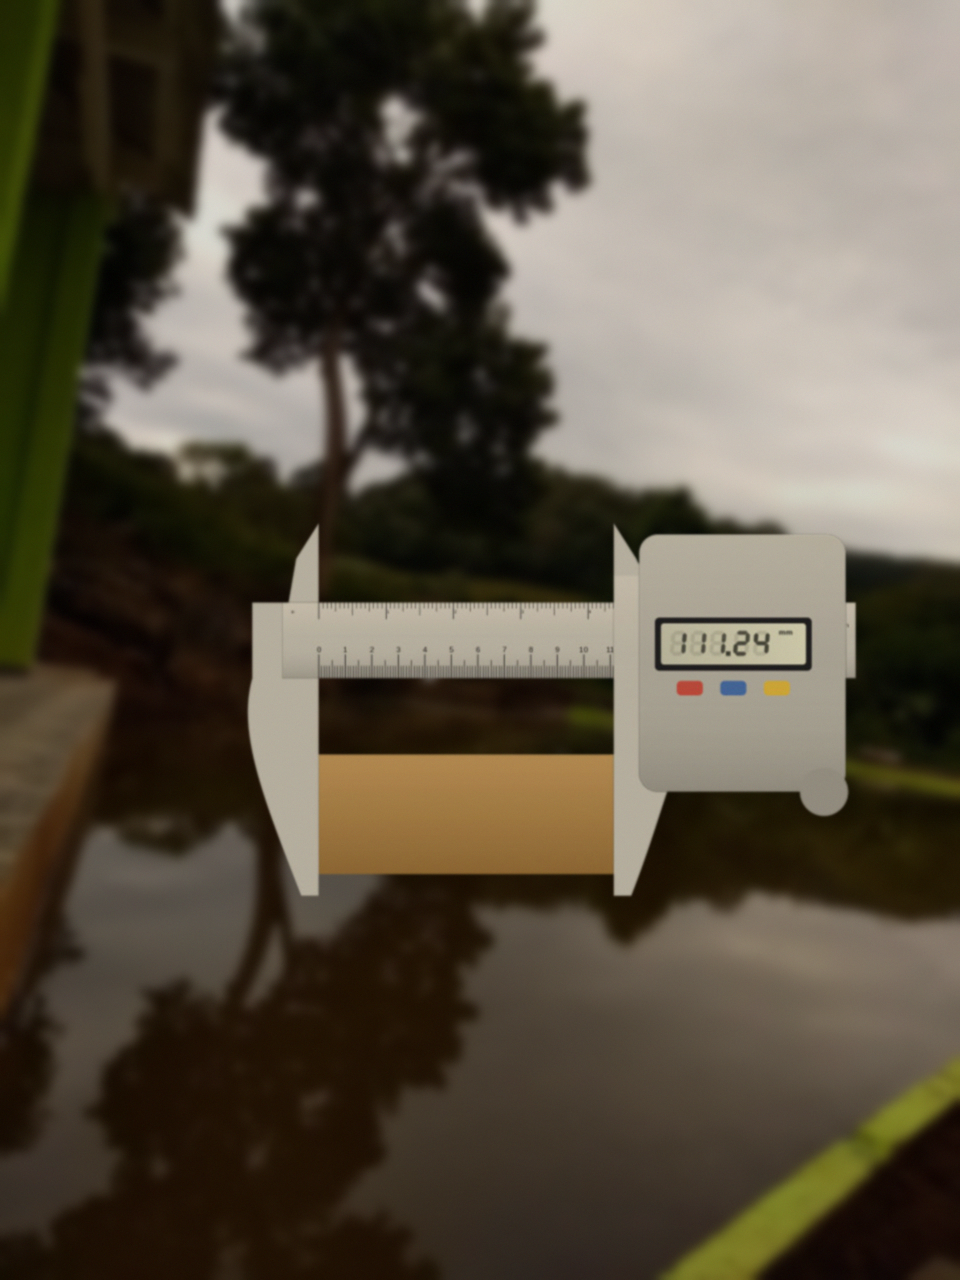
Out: 111.24; mm
